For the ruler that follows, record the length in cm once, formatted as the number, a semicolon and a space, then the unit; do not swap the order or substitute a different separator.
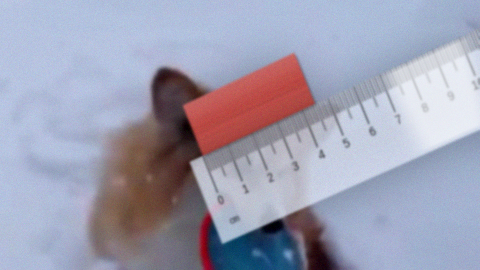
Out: 4.5; cm
